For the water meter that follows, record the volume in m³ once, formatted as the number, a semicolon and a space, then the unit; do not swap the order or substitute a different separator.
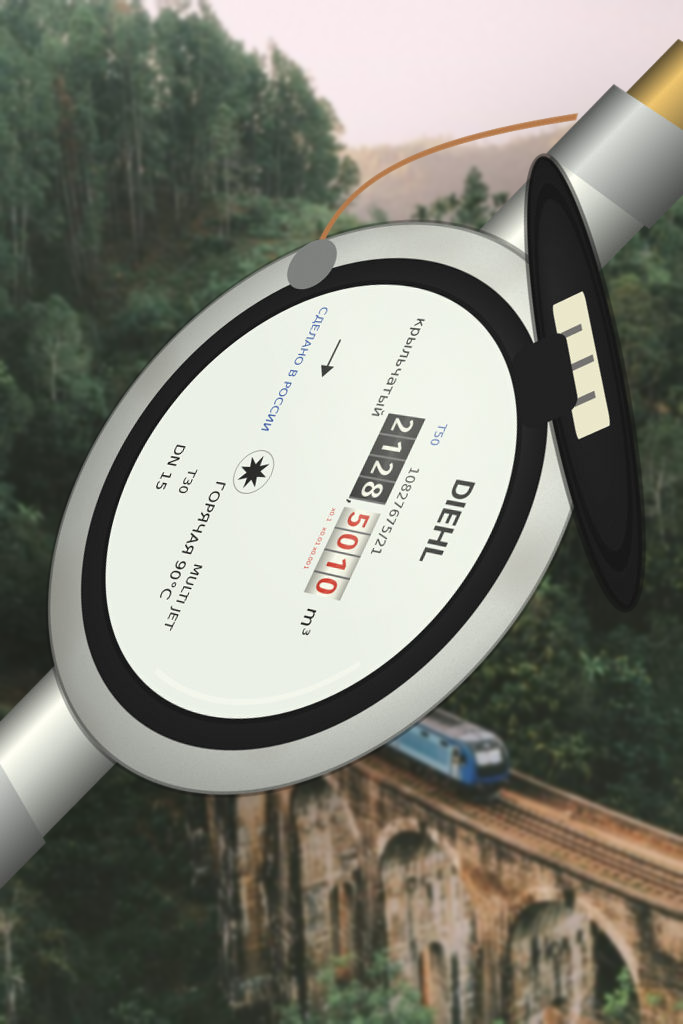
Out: 2128.5010; m³
